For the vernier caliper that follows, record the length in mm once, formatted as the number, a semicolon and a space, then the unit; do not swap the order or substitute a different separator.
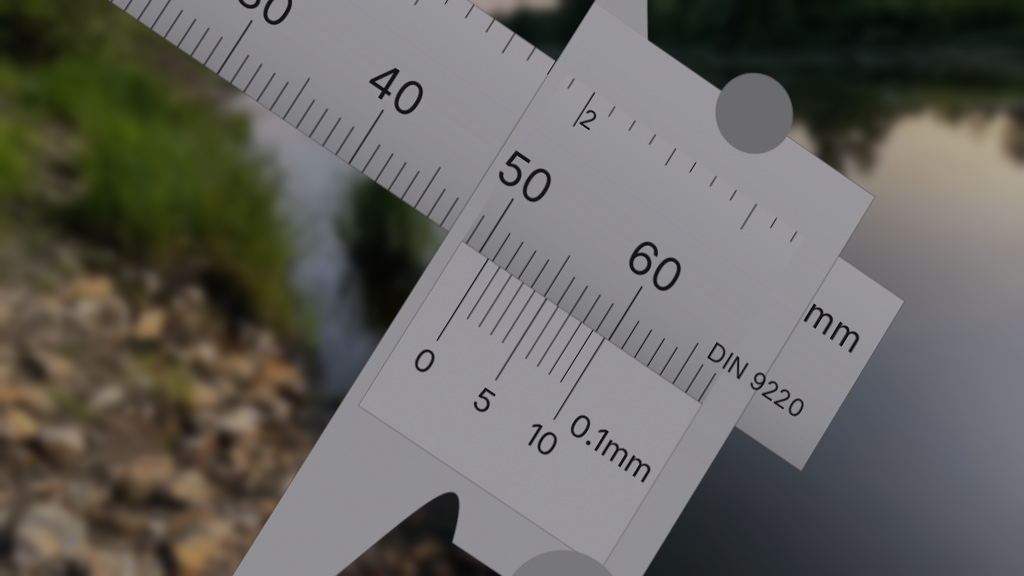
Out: 50.7; mm
